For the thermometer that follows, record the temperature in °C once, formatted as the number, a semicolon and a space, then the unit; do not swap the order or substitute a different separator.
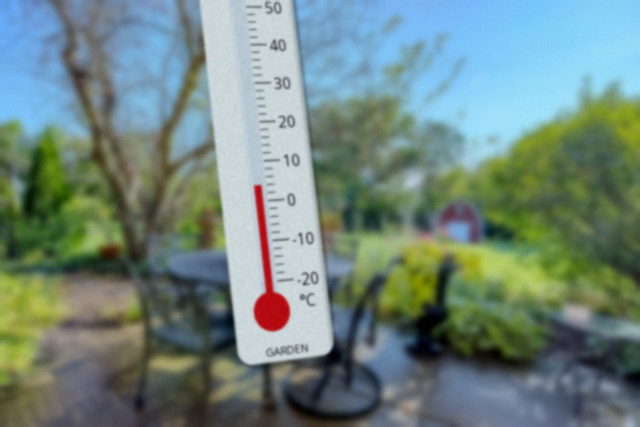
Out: 4; °C
